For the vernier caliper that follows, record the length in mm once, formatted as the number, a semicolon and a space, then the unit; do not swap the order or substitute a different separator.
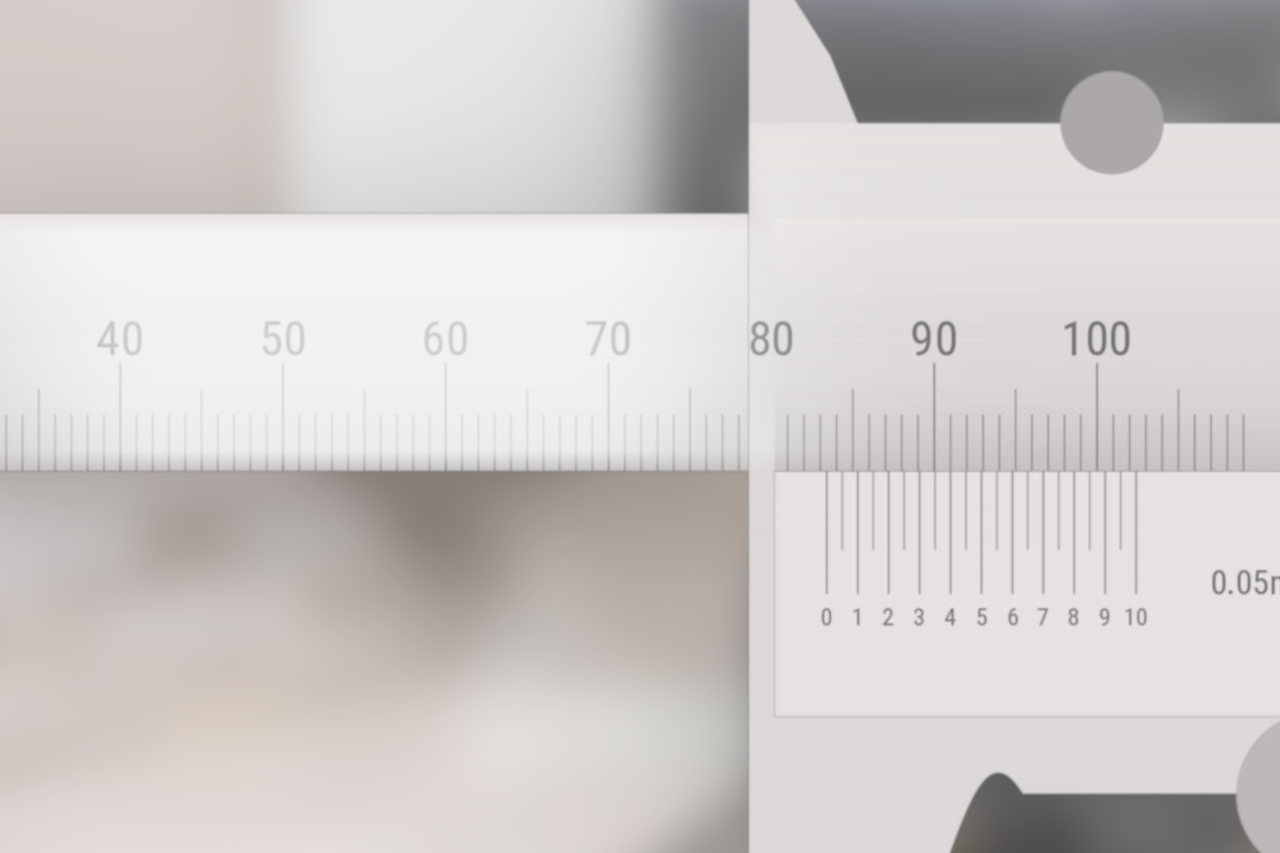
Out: 83.4; mm
